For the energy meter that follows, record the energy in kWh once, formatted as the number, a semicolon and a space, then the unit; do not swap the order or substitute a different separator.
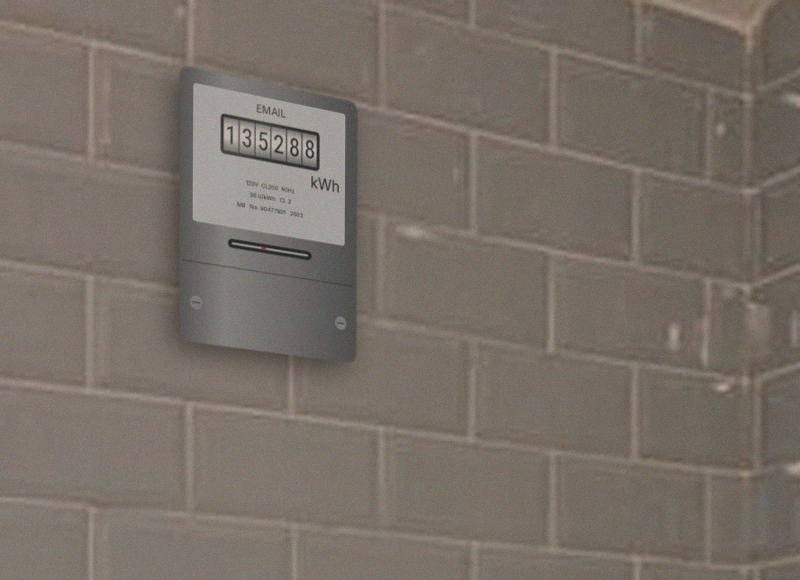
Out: 135288; kWh
